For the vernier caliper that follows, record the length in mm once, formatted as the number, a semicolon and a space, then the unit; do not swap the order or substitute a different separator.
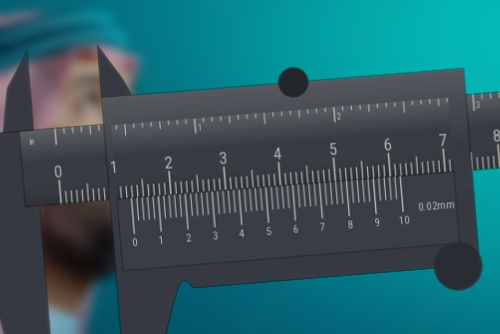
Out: 12.8; mm
